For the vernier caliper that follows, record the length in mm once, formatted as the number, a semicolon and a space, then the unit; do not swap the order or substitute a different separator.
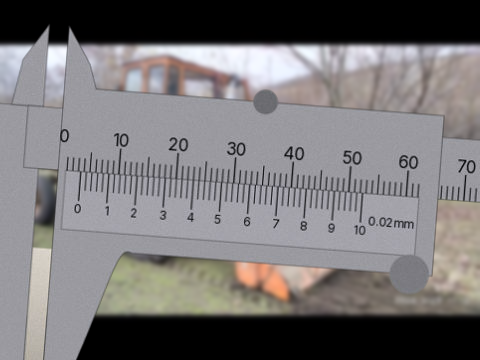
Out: 3.4; mm
